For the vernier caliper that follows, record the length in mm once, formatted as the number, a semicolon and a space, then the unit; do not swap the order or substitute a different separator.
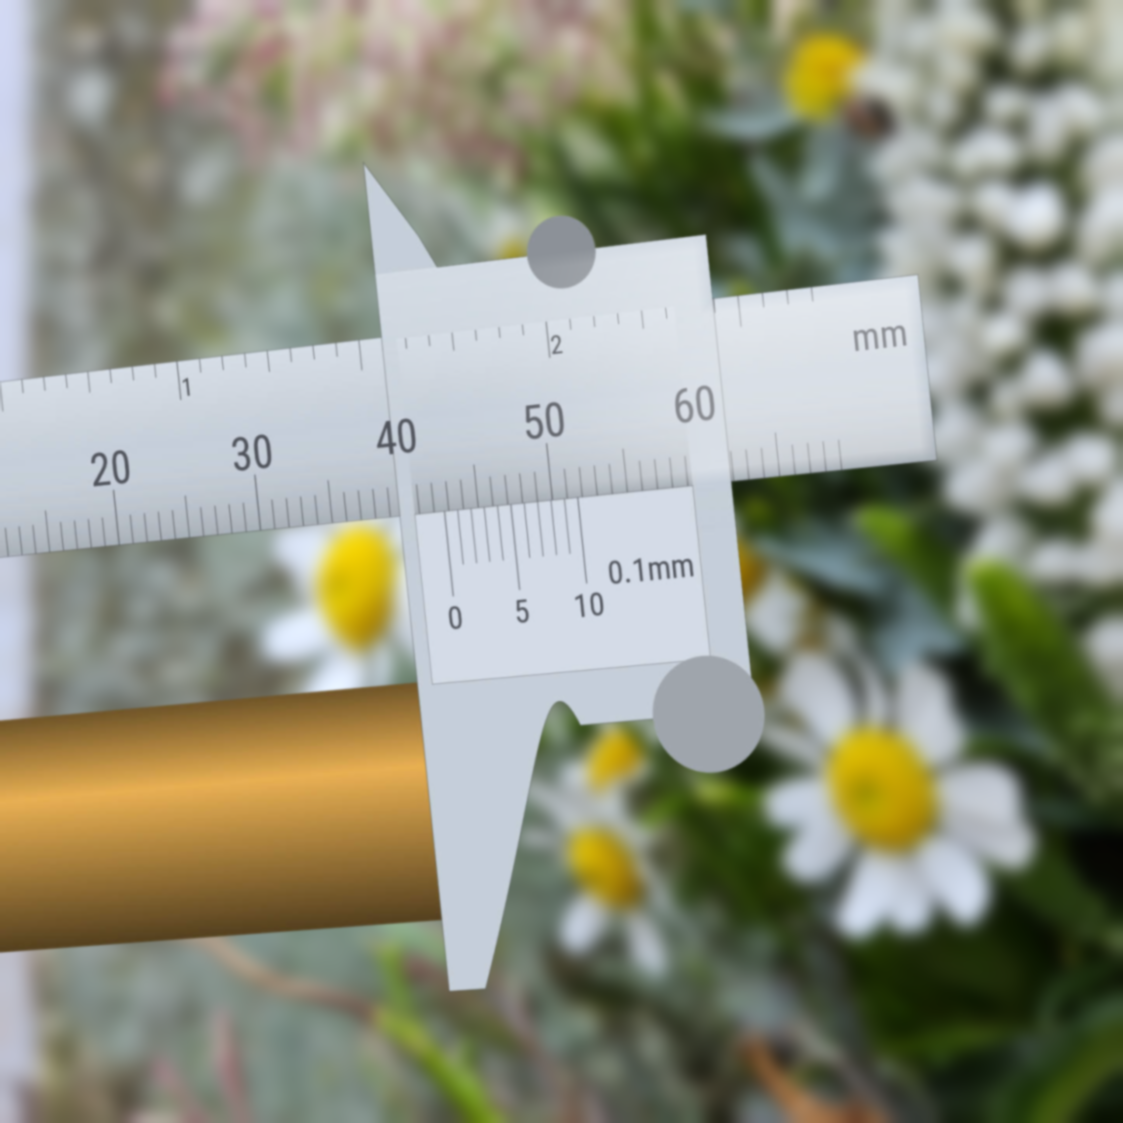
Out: 42.7; mm
